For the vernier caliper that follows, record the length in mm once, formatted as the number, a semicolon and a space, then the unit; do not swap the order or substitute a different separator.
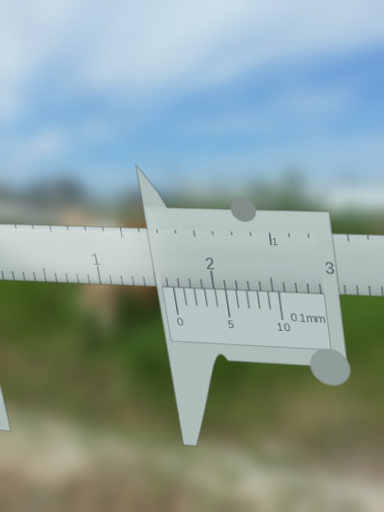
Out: 16.5; mm
